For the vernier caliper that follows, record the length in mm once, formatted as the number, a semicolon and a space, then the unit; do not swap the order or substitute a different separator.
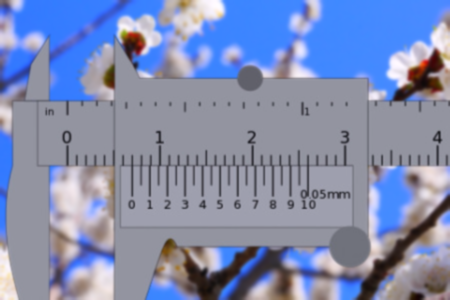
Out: 7.0; mm
